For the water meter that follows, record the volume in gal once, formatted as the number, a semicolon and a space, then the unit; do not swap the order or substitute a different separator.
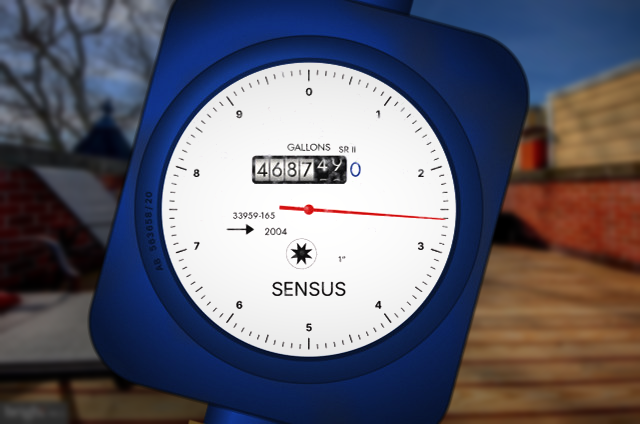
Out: 4687492.6; gal
